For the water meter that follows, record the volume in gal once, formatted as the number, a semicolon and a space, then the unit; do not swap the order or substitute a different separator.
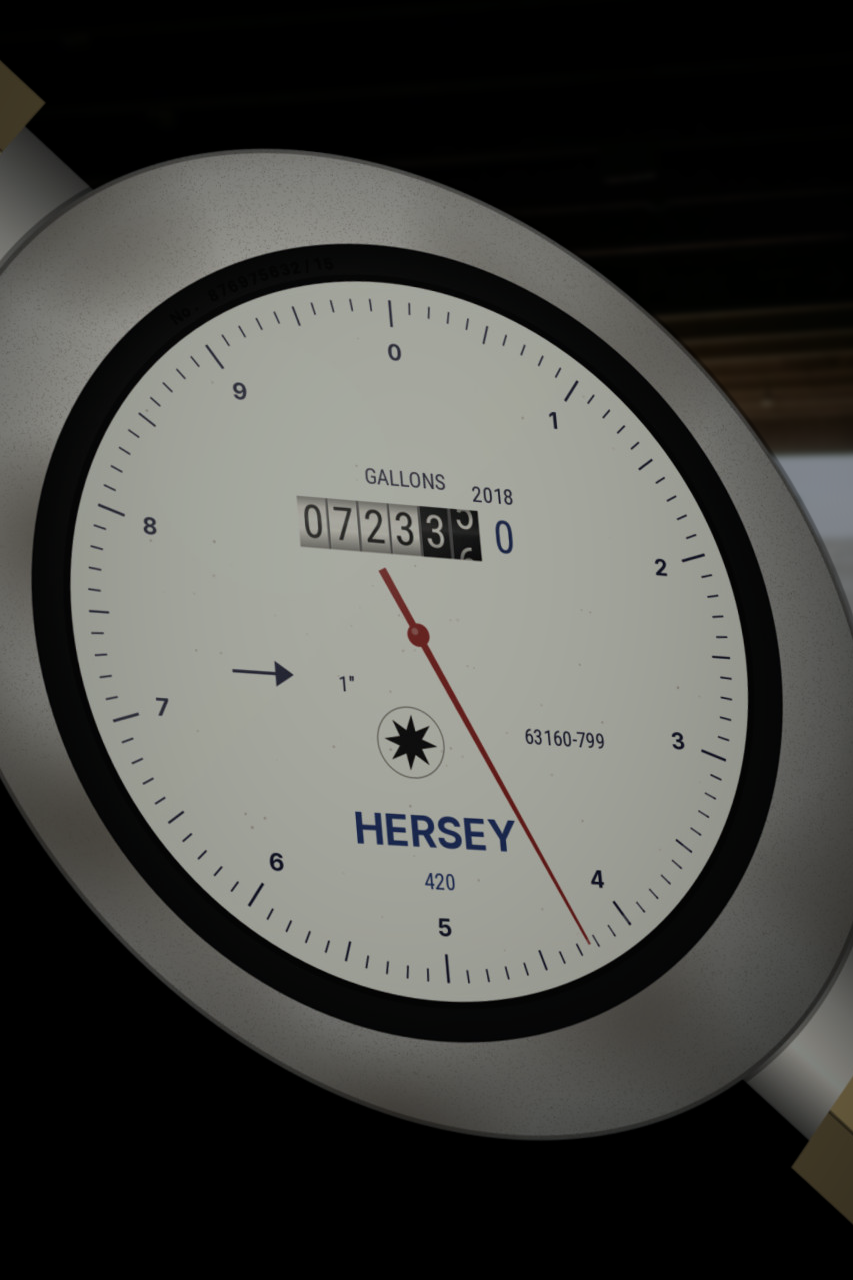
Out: 723354.2; gal
